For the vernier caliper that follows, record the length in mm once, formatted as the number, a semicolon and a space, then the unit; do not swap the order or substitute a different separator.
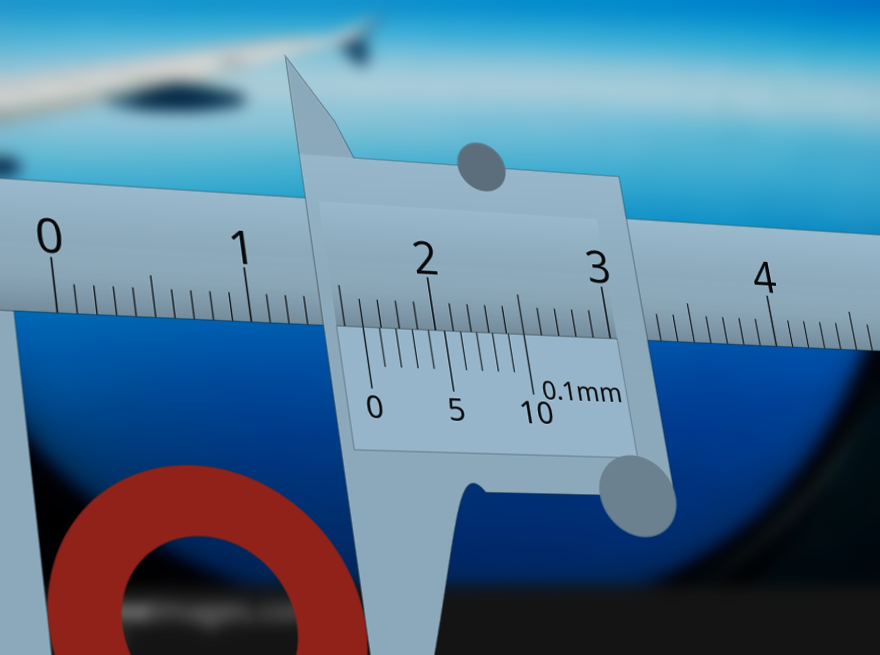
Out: 16.0; mm
